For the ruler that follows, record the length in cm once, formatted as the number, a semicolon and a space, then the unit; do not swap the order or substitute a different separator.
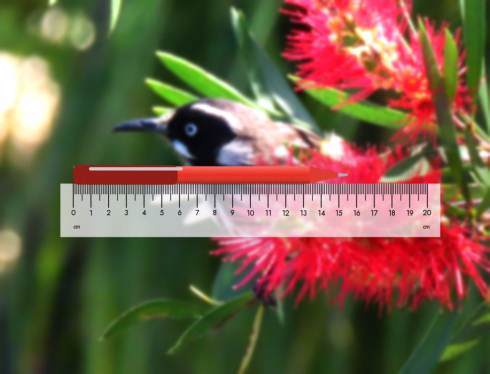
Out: 15.5; cm
